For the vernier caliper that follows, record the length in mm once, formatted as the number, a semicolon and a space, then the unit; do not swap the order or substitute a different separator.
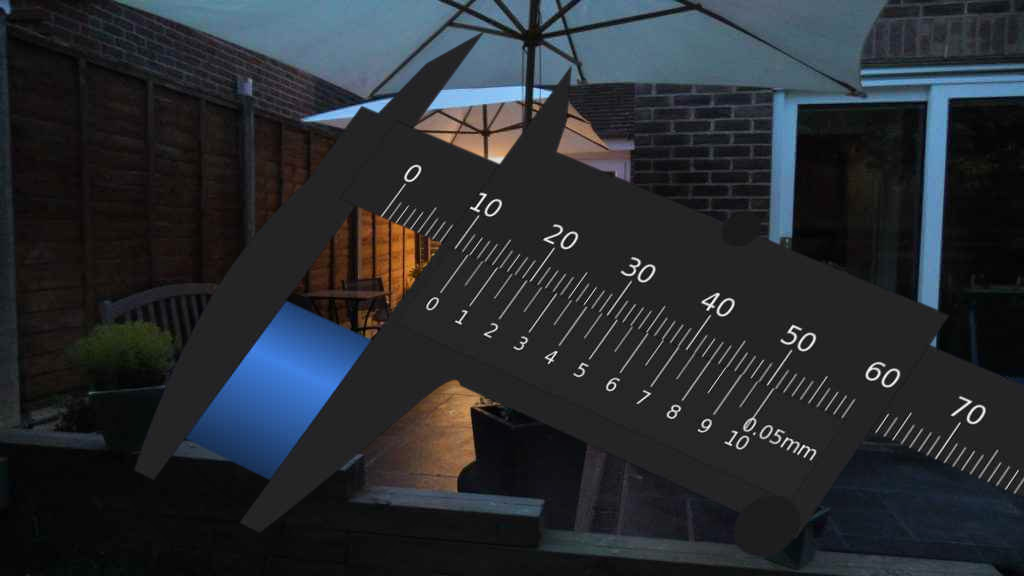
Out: 11.8; mm
